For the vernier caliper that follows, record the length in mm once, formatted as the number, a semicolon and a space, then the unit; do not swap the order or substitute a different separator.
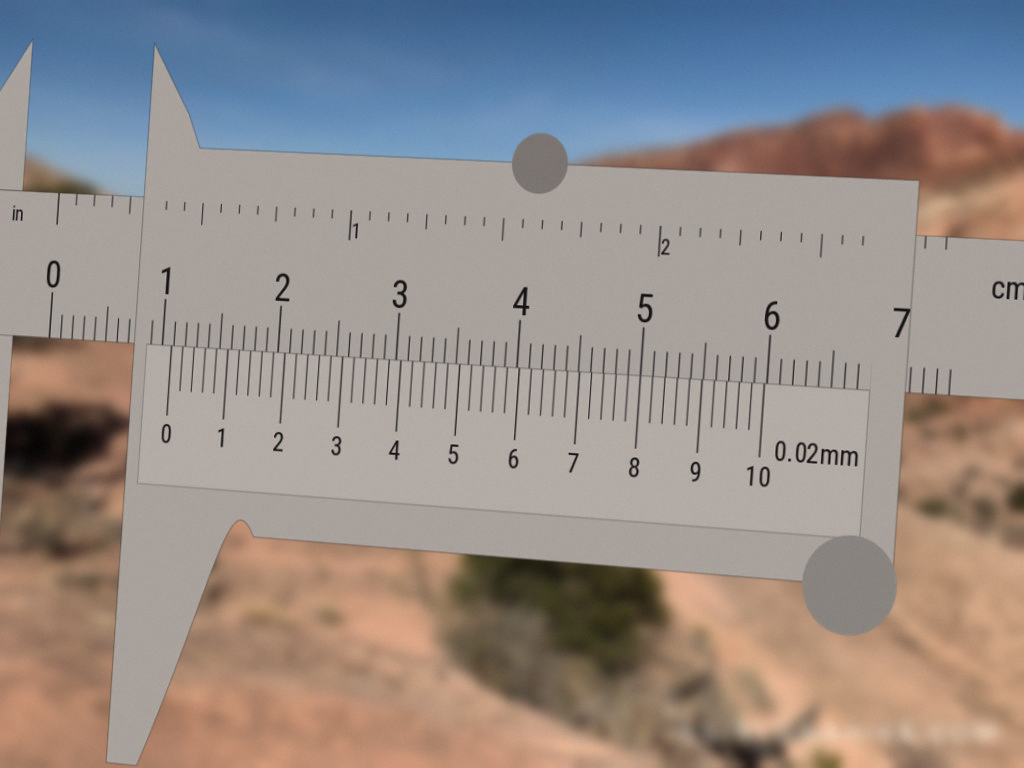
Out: 10.8; mm
